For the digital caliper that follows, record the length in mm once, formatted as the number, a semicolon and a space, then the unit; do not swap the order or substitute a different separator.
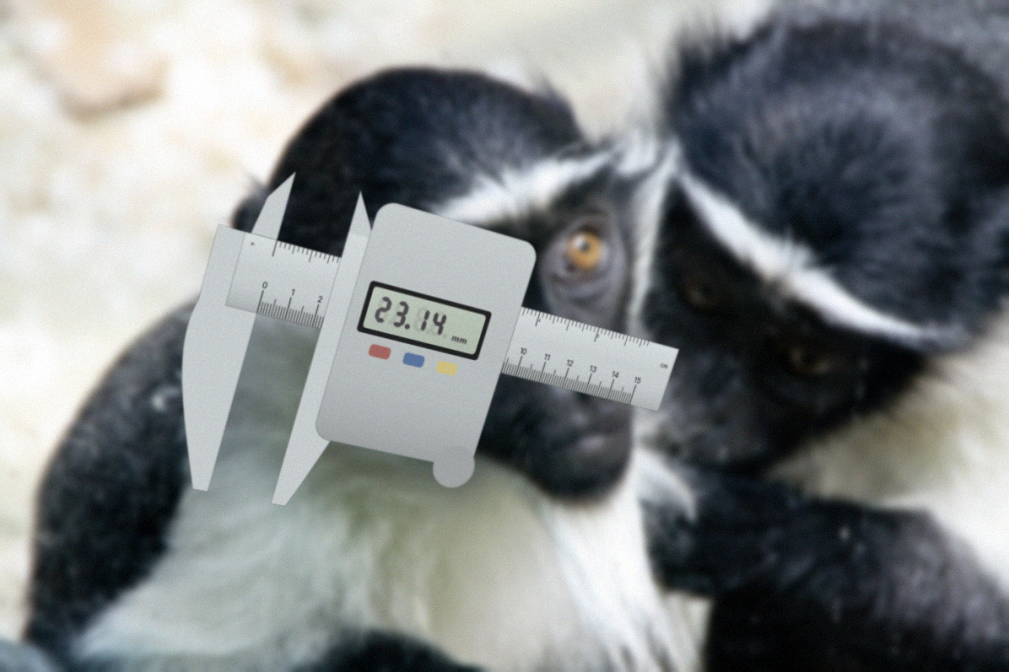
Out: 23.14; mm
